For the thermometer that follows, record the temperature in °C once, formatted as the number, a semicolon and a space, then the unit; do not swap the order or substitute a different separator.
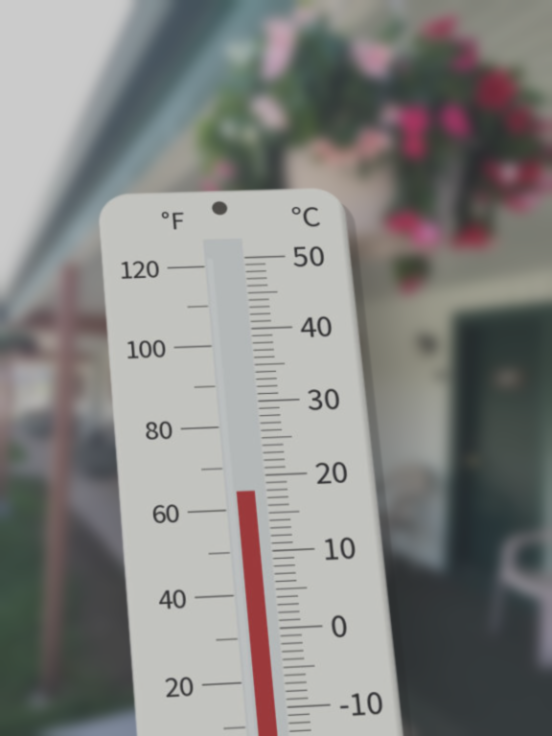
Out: 18; °C
